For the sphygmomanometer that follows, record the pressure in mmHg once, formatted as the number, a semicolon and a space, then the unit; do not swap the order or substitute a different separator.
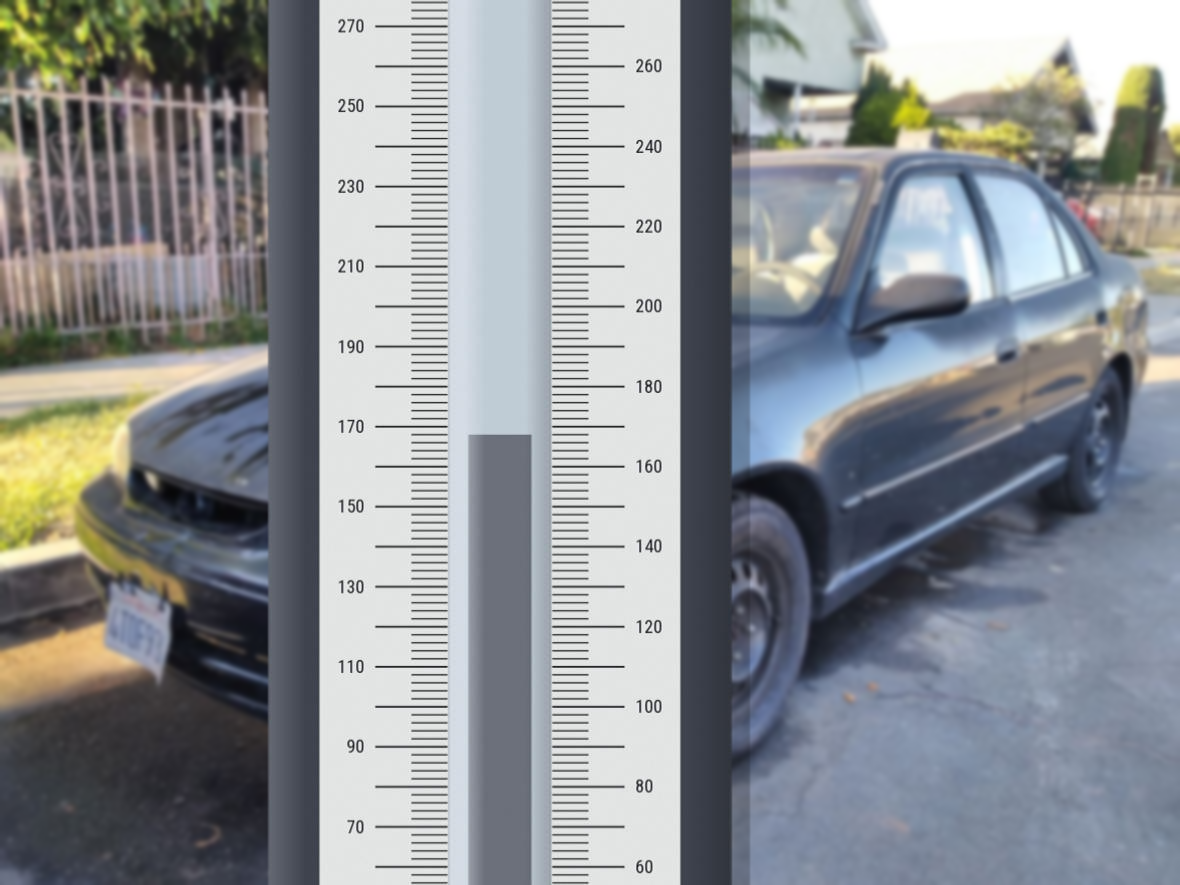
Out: 168; mmHg
